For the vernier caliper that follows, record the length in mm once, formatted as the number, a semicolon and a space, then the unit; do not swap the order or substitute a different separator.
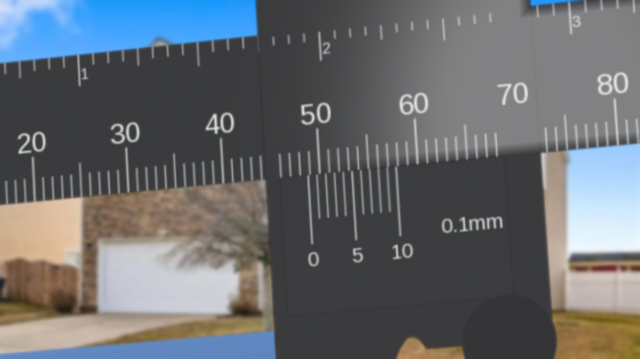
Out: 48.8; mm
